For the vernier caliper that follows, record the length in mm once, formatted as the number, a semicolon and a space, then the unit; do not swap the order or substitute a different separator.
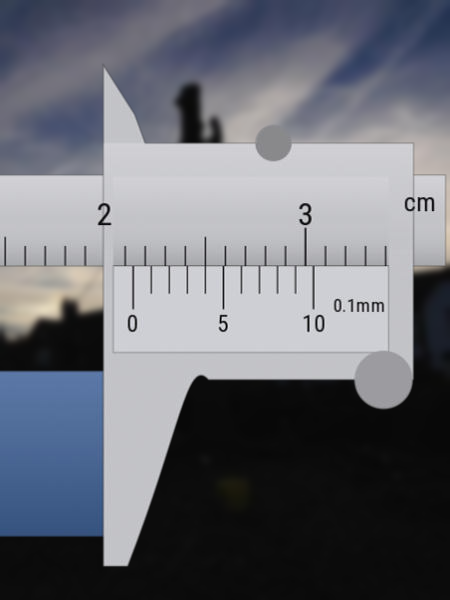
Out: 21.4; mm
